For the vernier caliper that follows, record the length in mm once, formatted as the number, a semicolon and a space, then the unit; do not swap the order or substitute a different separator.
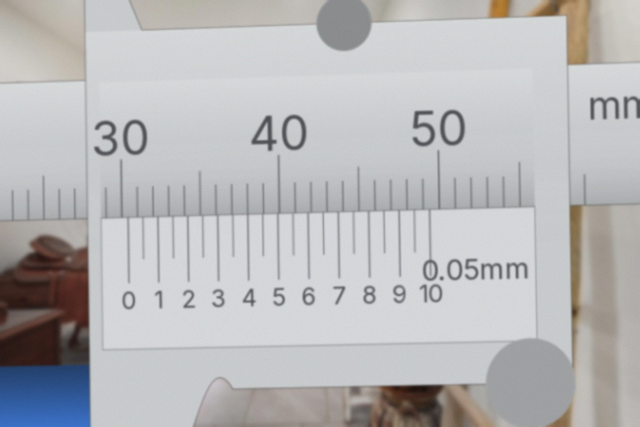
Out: 30.4; mm
